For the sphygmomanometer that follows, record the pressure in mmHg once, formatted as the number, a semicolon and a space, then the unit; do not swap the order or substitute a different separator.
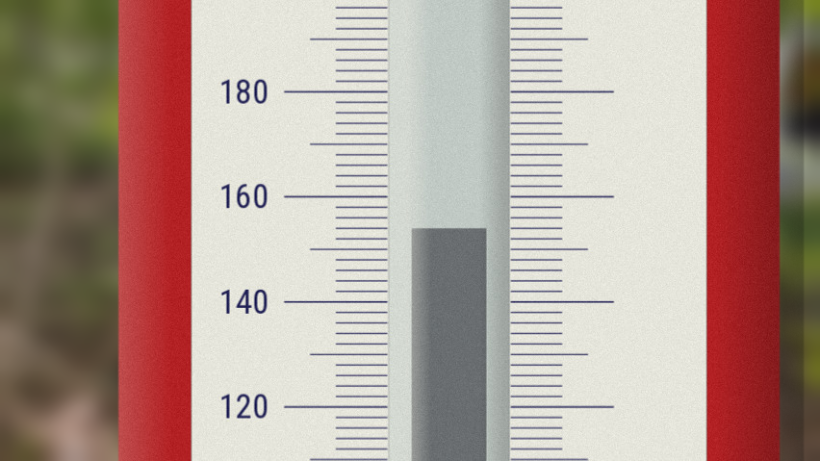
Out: 154; mmHg
